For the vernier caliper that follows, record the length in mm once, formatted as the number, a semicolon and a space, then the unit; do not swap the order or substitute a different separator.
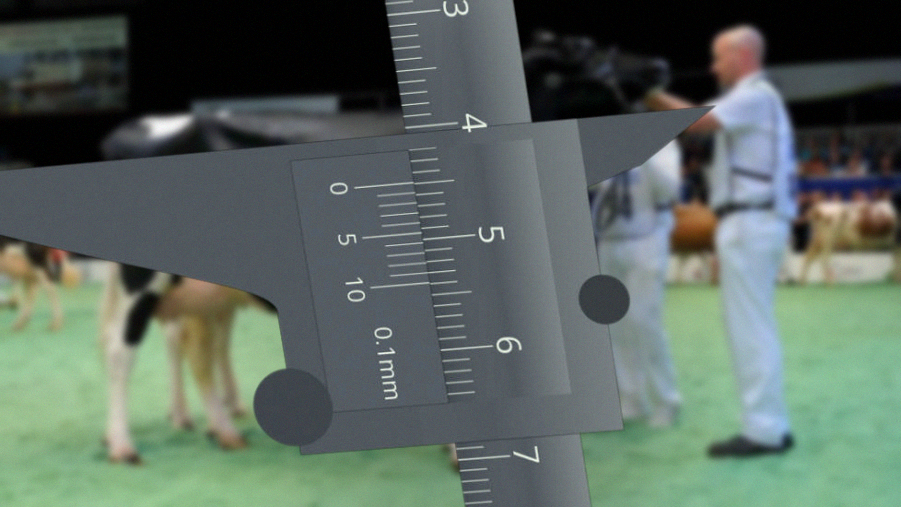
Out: 44.9; mm
